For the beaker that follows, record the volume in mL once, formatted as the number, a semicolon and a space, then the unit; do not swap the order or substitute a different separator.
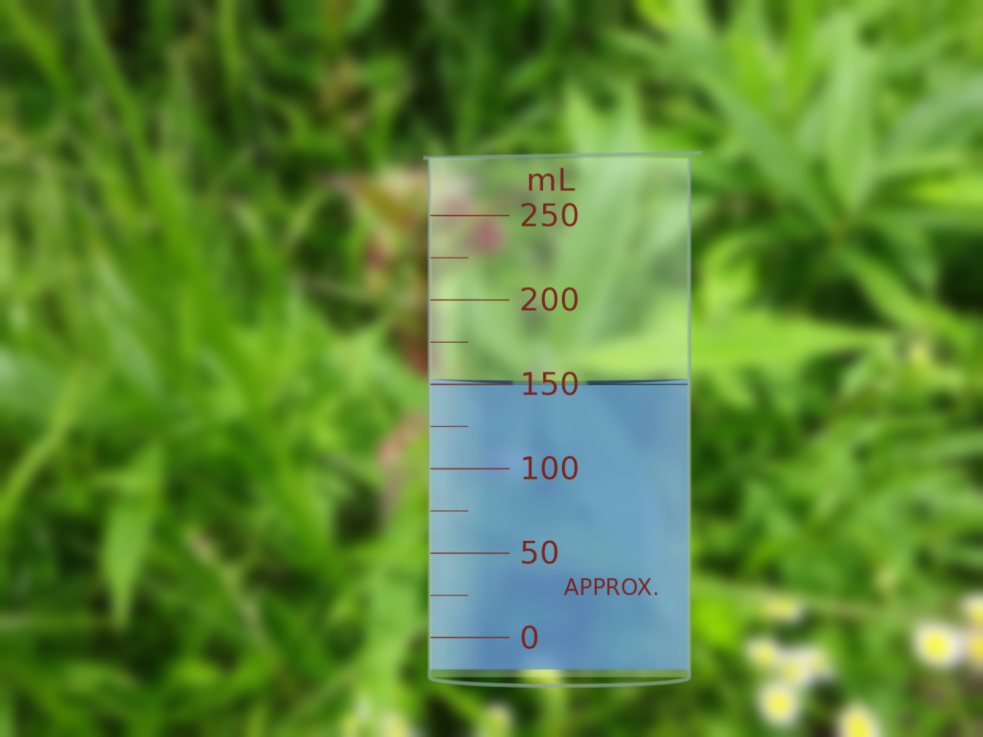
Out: 150; mL
